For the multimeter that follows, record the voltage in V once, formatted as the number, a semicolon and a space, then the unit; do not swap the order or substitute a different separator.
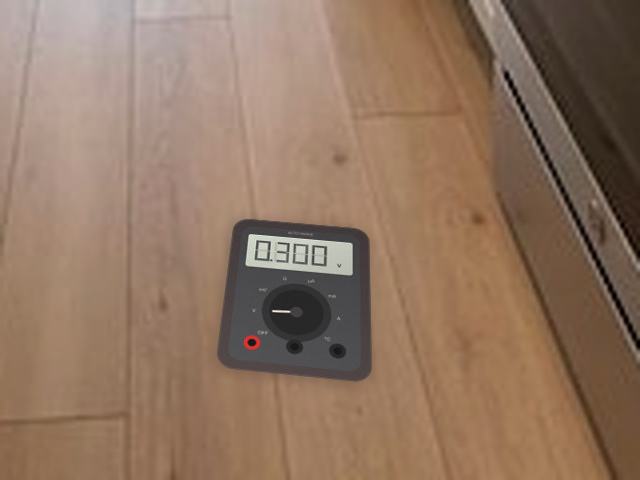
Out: 0.300; V
